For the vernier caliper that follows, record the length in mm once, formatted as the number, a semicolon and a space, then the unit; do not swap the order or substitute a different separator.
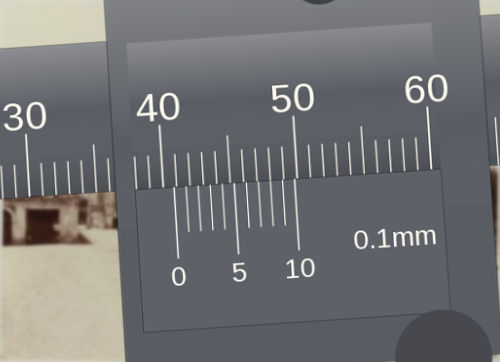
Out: 40.8; mm
